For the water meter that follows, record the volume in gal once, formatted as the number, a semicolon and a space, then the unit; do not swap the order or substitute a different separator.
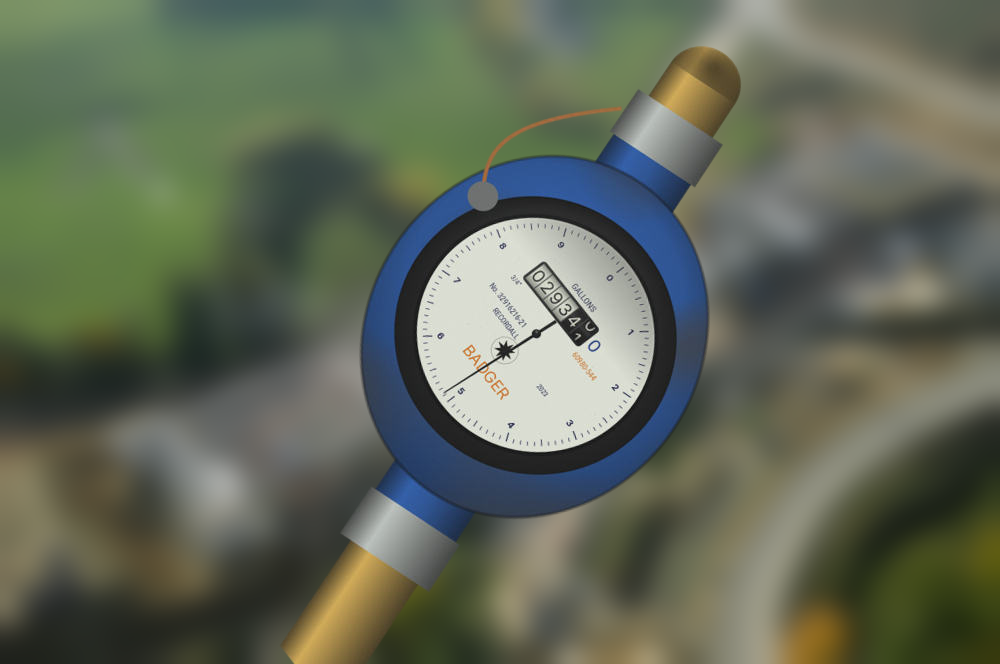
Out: 293405.1; gal
